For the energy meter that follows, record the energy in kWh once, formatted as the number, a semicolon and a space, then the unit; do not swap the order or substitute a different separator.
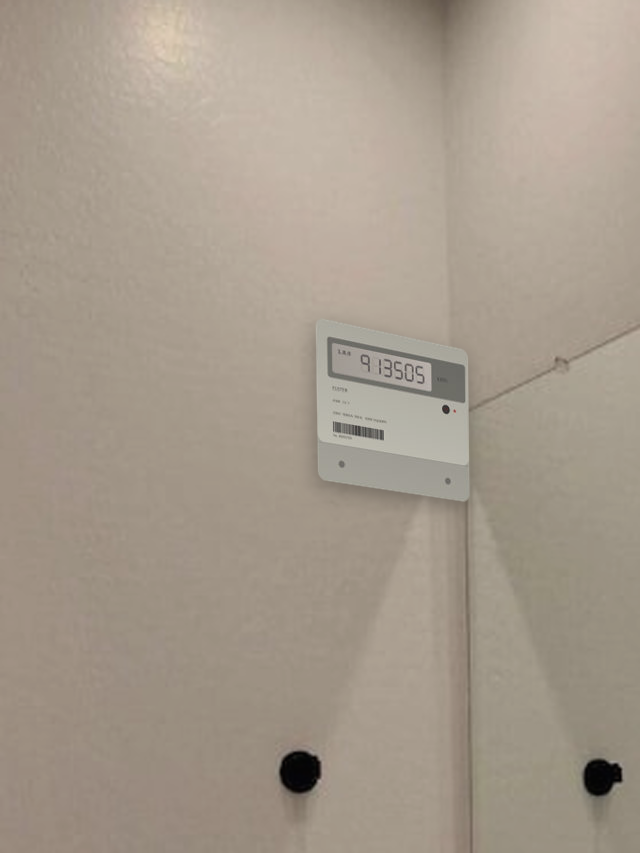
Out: 913505; kWh
